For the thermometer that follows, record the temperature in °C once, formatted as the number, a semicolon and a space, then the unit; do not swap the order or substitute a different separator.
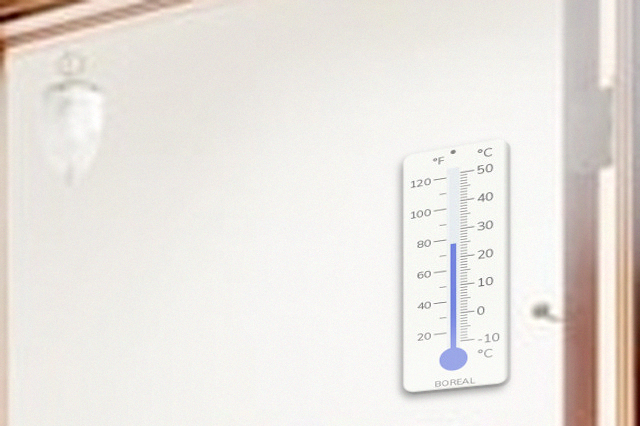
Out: 25; °C
